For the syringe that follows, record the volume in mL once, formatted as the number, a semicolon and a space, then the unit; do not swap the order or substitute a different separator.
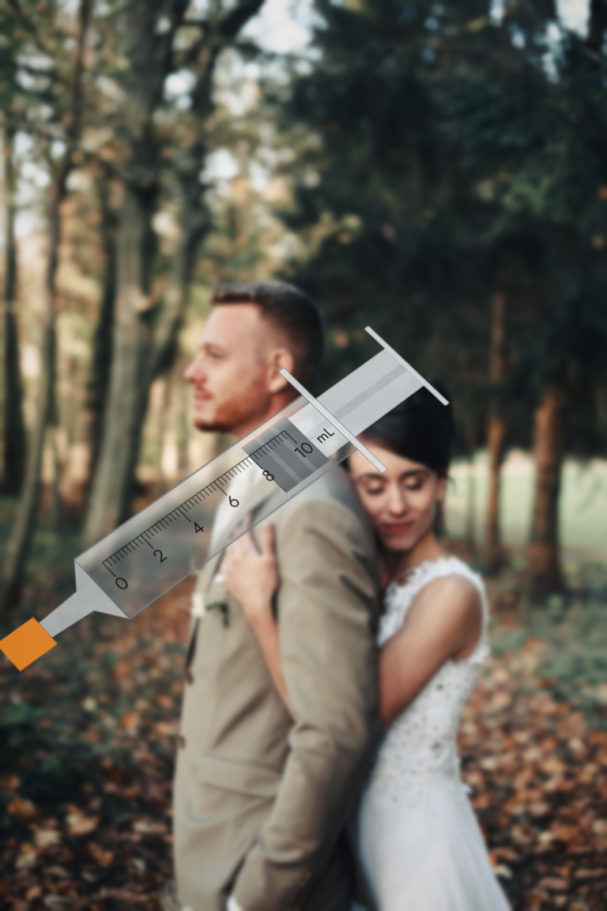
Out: 8; mL
